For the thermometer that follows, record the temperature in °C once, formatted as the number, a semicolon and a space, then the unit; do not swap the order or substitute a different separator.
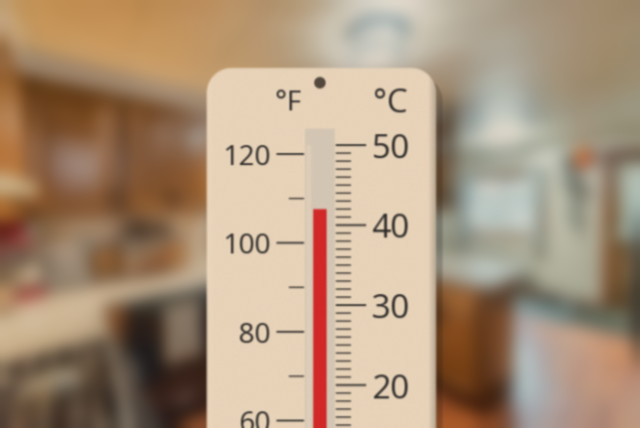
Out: 42; °C
